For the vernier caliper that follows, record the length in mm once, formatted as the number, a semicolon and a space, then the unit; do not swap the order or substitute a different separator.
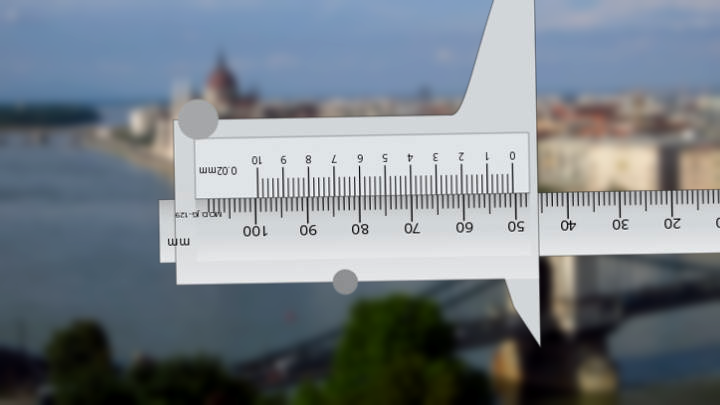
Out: 50.5; mm
